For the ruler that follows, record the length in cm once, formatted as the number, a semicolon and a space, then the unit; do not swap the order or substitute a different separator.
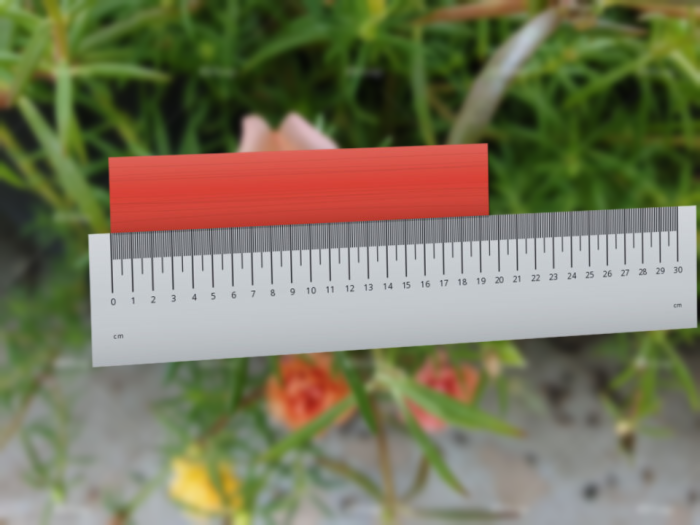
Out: 19.5; cm
